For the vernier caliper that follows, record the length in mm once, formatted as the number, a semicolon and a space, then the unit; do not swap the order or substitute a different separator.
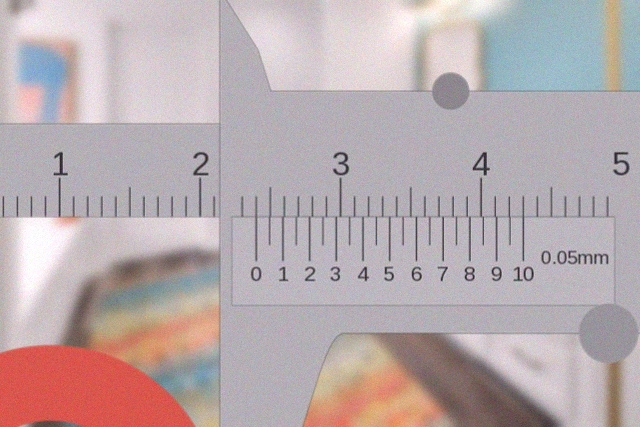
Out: 24.0; mm
